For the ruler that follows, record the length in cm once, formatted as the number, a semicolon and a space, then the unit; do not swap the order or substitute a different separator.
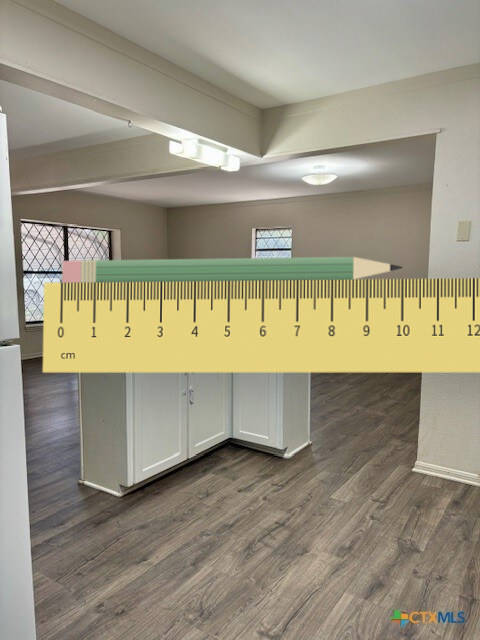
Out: 10; cm
